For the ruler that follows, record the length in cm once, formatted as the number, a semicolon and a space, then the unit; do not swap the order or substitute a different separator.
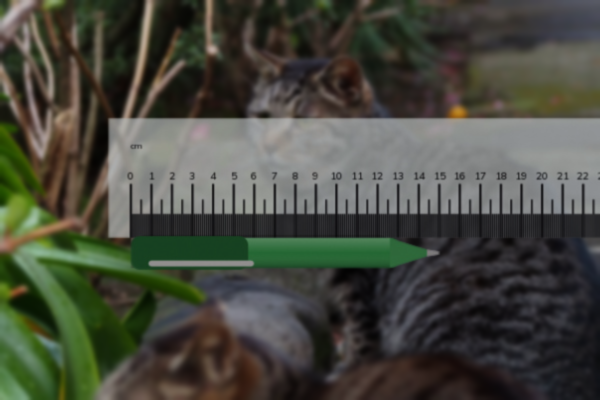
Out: 15; cm
